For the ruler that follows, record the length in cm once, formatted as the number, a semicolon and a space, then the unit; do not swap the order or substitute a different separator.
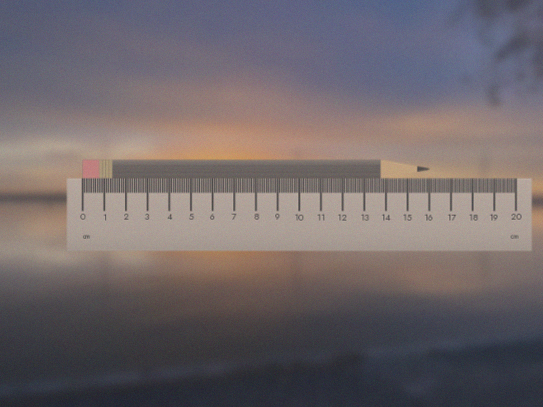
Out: 16; cm
